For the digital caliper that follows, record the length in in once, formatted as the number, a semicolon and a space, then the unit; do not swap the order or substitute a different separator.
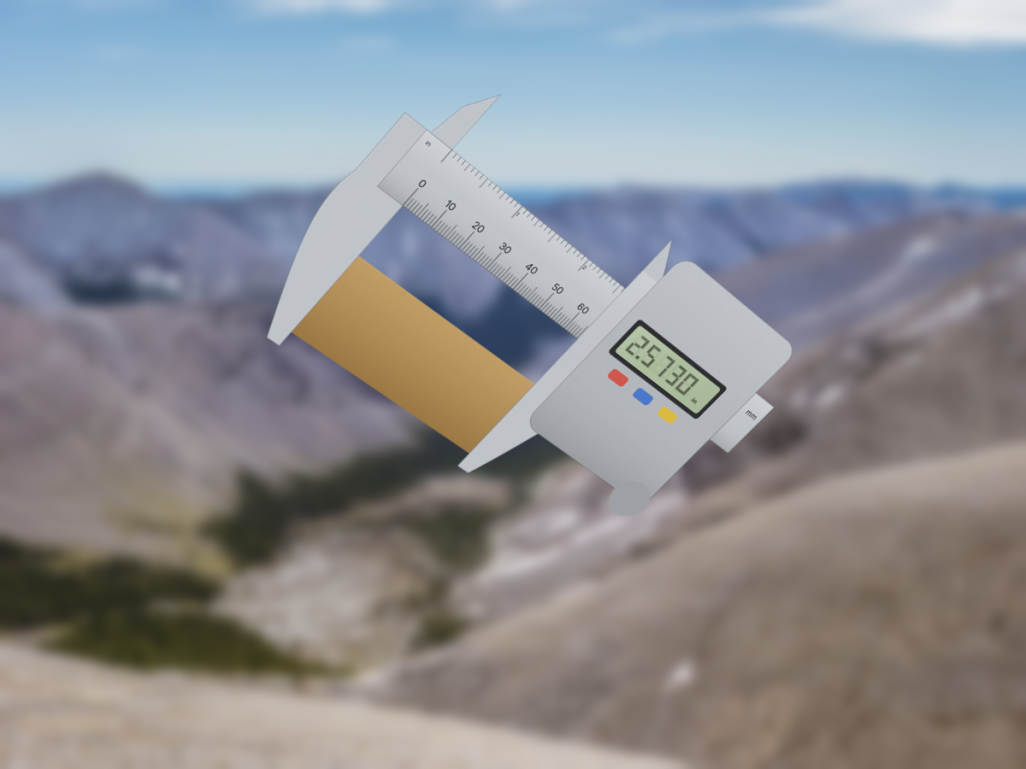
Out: 2.5730; in
